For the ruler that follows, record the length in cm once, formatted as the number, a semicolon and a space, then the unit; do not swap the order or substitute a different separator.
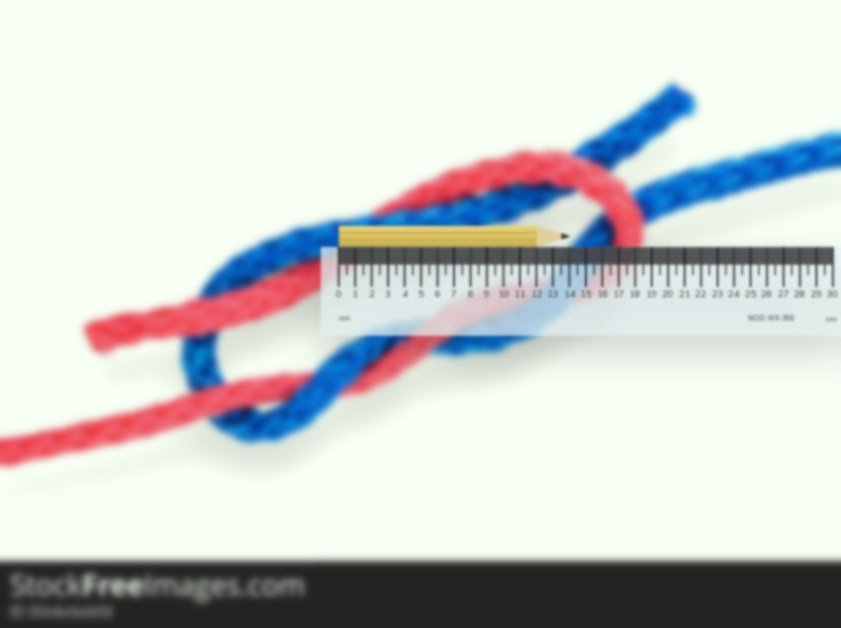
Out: 14; cm
